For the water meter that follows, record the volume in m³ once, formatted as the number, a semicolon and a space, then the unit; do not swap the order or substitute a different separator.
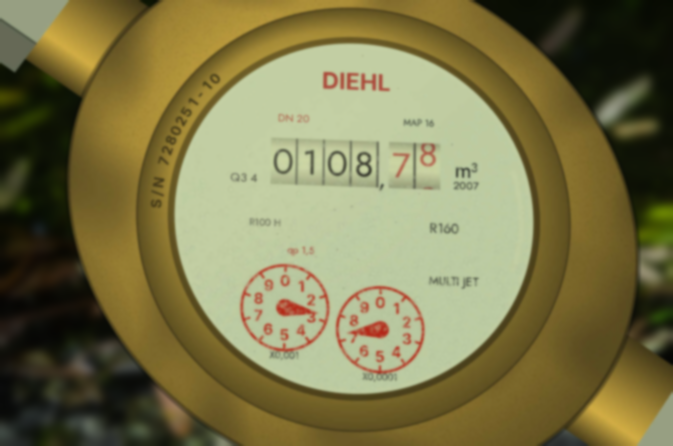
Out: 108.7827; m³
